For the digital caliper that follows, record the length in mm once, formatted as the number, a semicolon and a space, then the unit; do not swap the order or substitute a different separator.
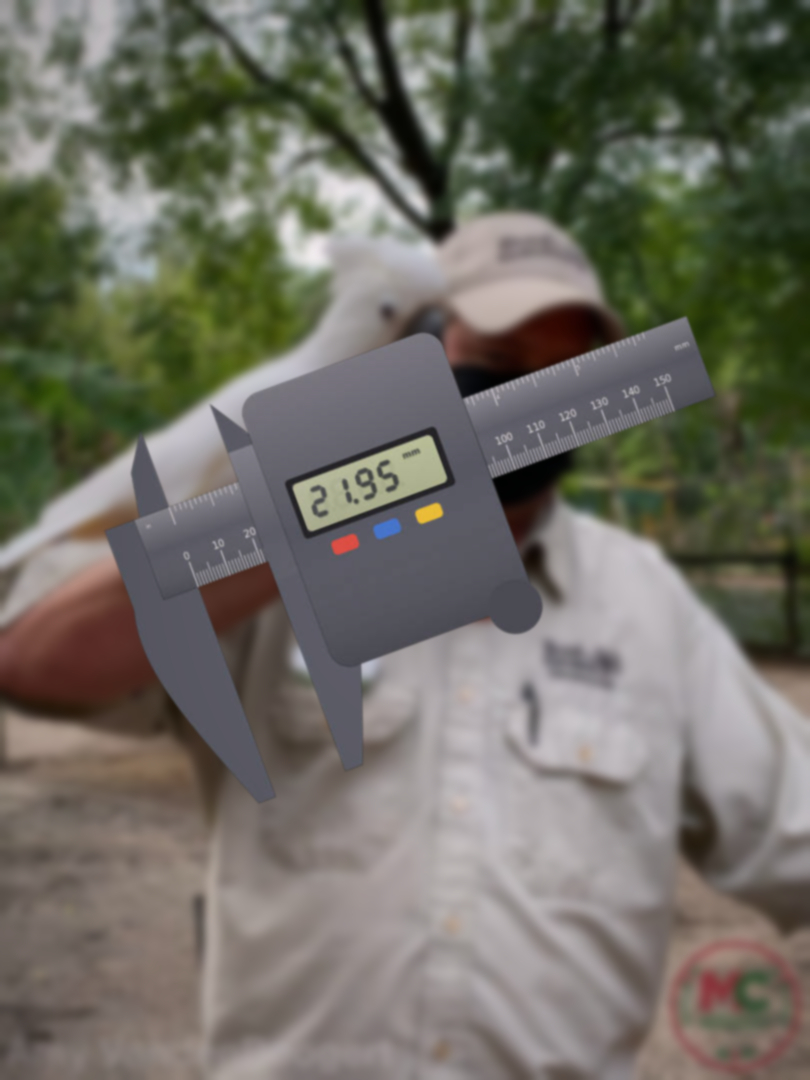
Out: 21.95; mm
